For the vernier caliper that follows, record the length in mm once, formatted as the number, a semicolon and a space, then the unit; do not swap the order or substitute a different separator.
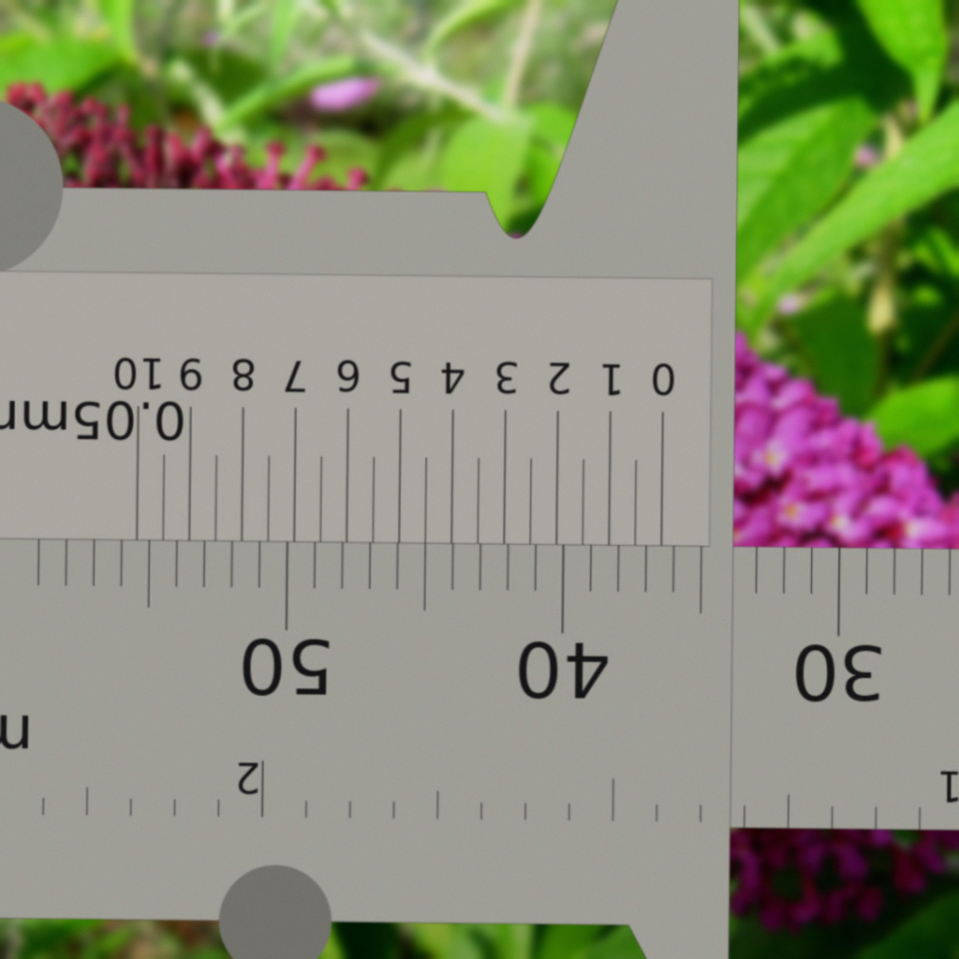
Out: 36.45; mm
